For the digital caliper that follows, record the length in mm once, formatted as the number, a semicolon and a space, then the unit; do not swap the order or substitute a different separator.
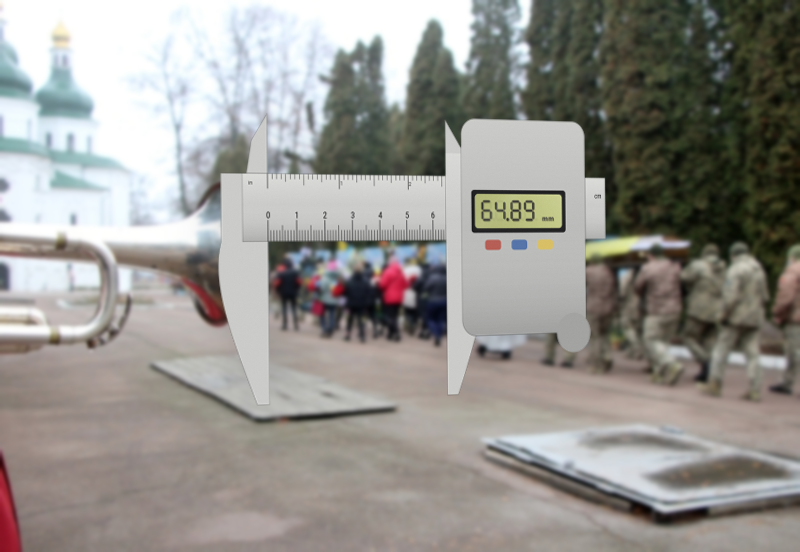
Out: 64.89; mm
